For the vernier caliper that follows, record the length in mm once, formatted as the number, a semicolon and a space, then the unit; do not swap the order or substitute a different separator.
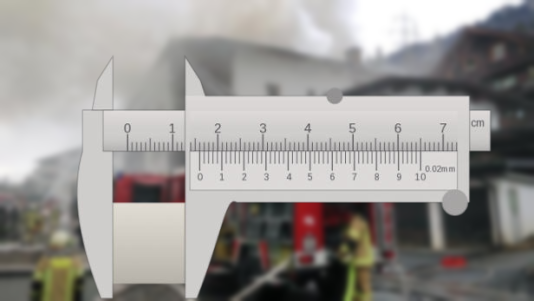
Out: 16.0; mm
